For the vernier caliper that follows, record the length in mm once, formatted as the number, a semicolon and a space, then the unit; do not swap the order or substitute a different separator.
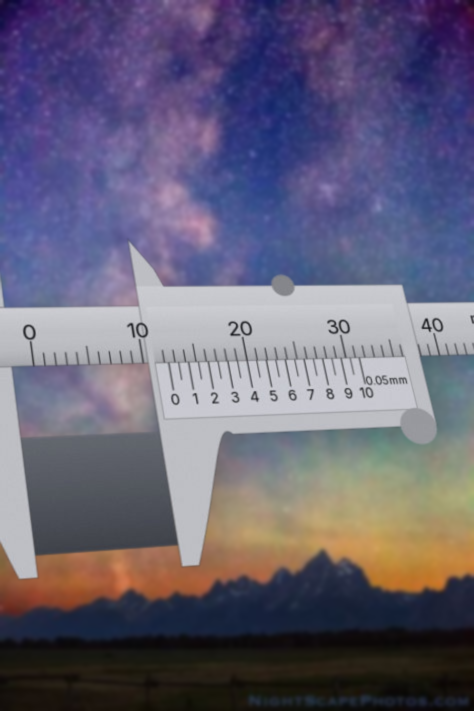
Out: 12.4; mm
